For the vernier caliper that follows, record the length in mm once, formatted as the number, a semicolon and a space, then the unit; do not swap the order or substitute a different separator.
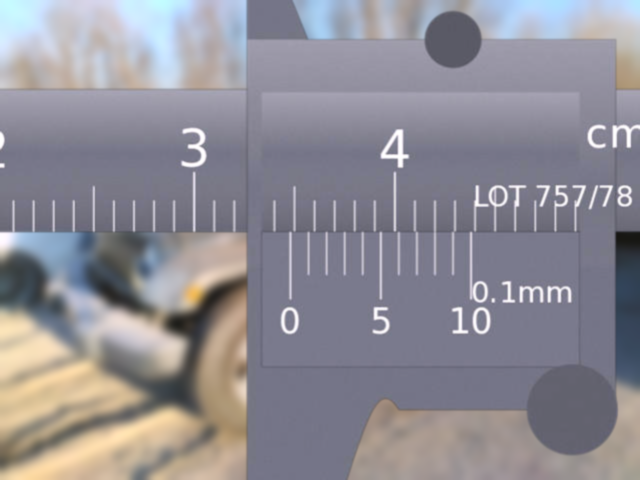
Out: 34.8; mm
